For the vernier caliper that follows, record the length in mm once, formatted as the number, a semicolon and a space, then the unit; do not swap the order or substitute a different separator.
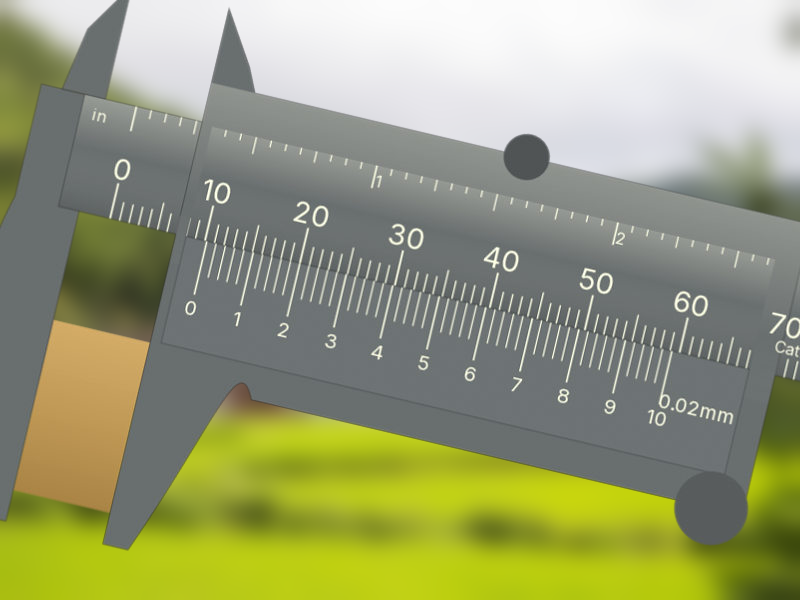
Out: 10.2; mm
